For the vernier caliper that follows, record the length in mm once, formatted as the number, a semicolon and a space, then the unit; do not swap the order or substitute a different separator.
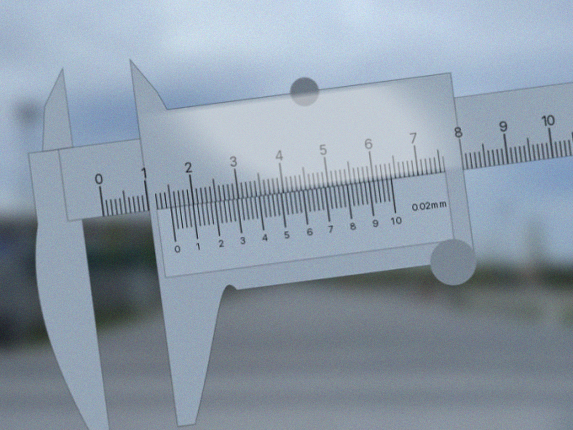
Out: 15.0; mm
